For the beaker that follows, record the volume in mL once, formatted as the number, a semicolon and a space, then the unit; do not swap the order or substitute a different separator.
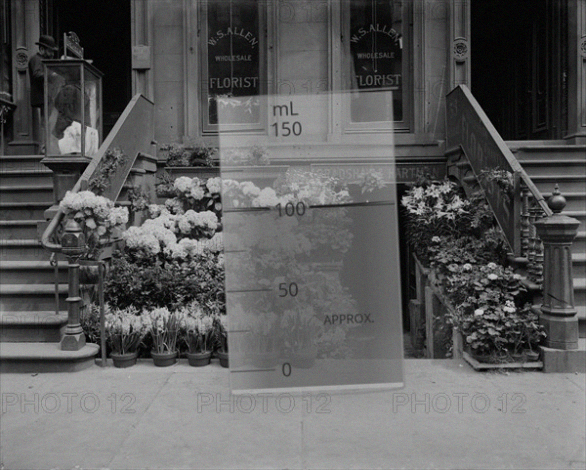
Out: 100; mL
